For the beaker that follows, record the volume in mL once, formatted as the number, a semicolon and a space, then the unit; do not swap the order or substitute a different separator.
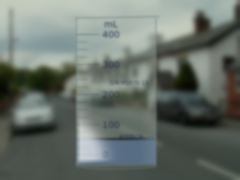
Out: 50; mL
